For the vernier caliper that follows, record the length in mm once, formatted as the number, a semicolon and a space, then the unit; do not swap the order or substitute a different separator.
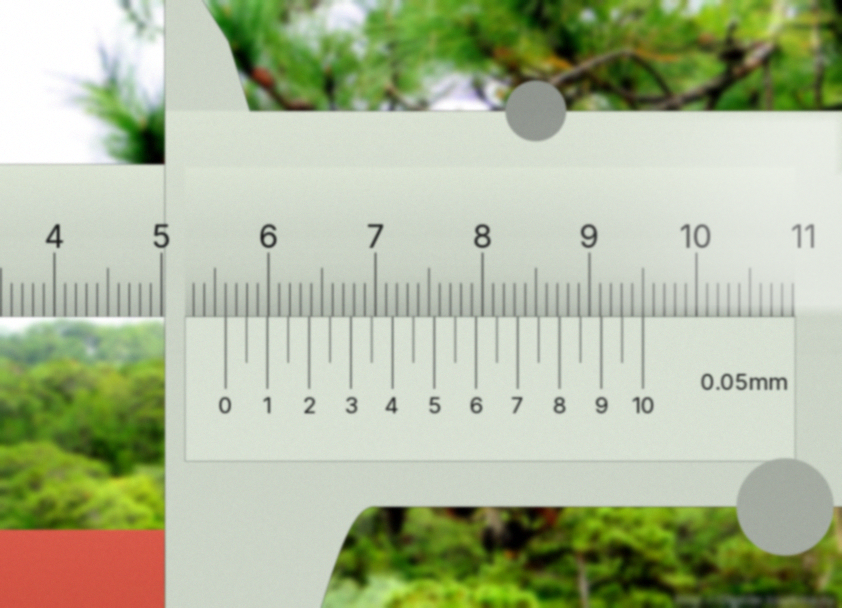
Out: 56.0; mm
